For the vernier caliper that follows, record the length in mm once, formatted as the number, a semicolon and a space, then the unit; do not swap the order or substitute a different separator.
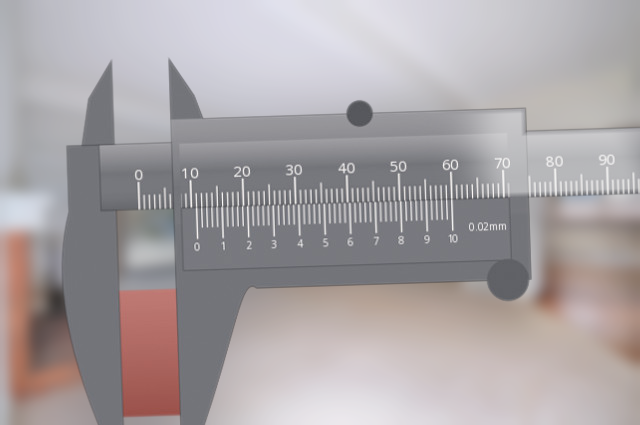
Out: 11.0; mm
